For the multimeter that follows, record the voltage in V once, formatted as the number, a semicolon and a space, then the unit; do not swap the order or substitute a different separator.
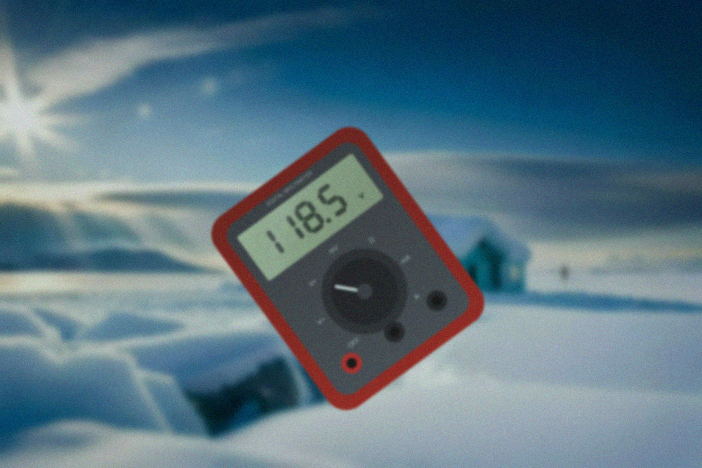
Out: 118.5; V
